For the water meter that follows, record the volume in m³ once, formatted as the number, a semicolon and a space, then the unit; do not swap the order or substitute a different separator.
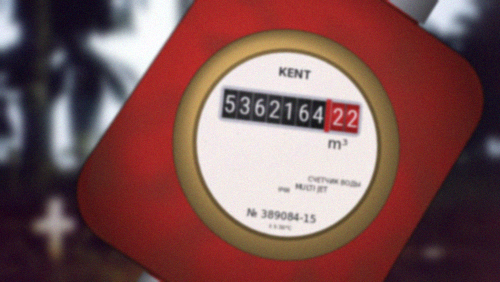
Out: 5362164.22; m³
